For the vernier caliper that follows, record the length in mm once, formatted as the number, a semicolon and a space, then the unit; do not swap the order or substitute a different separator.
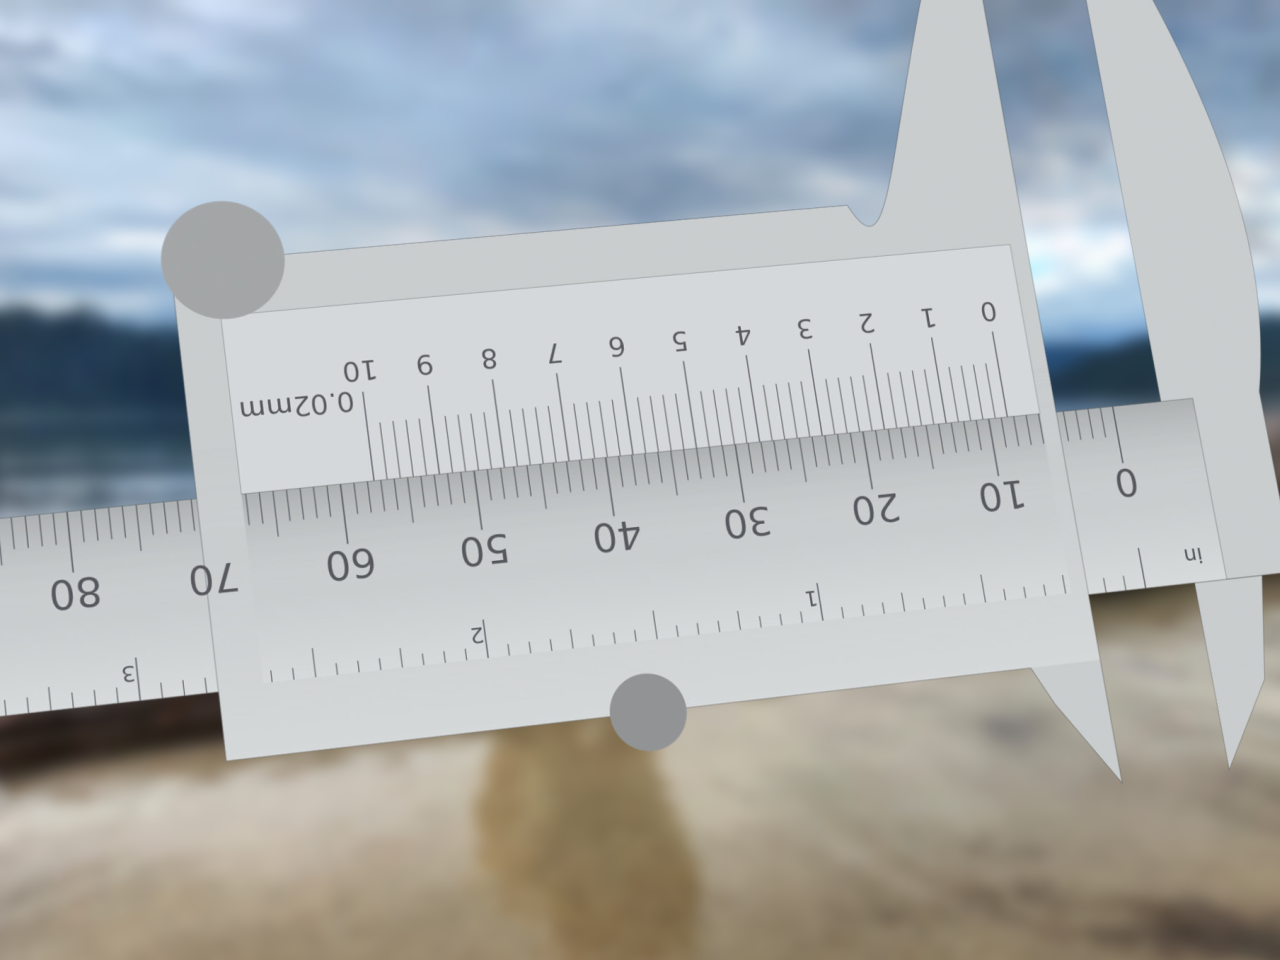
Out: 8.5; mm
